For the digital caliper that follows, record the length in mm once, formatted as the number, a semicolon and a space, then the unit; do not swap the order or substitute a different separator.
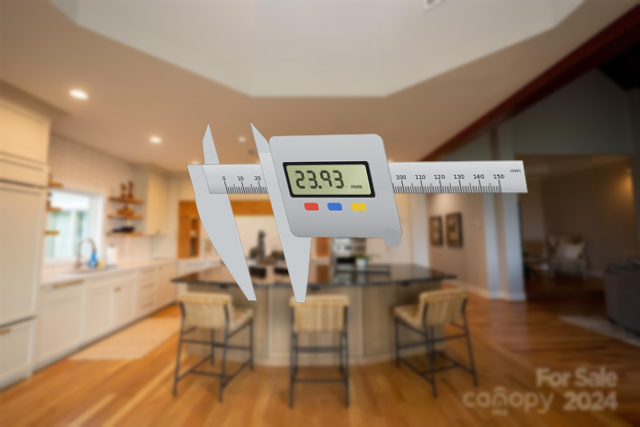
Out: 23.93; mm
